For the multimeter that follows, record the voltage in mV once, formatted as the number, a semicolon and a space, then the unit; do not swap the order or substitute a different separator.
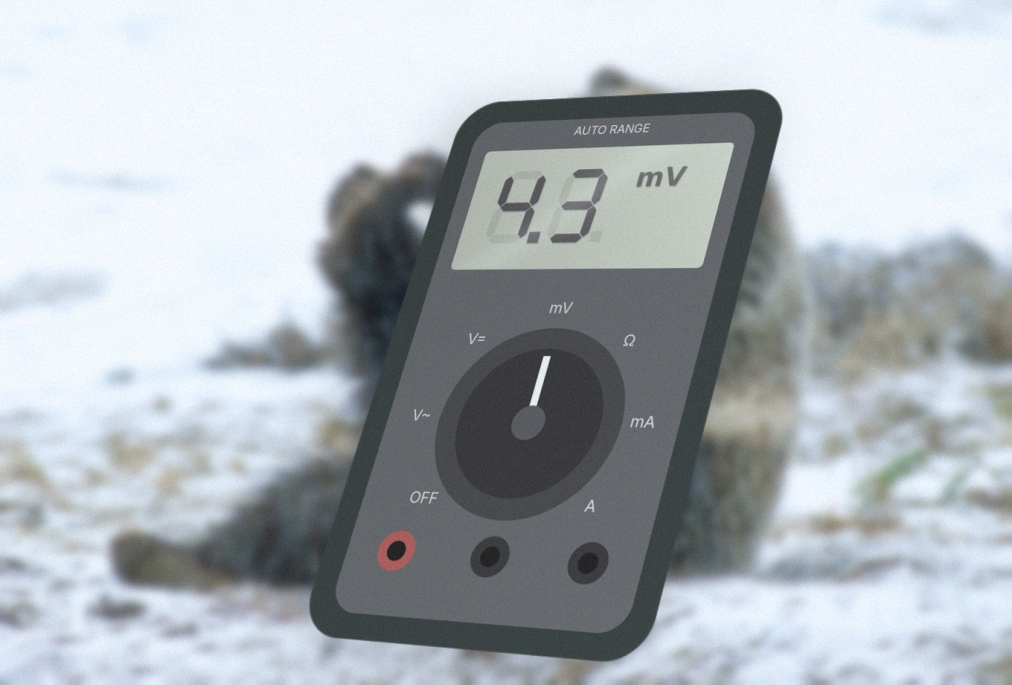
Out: 4.3; mV
